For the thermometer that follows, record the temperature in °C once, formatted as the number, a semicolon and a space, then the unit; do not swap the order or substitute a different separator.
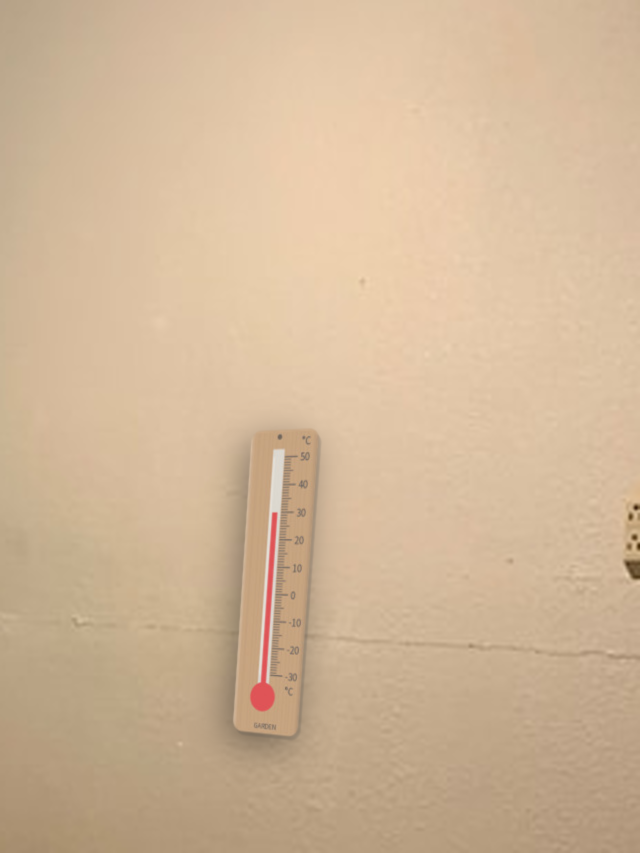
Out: 30; °C
